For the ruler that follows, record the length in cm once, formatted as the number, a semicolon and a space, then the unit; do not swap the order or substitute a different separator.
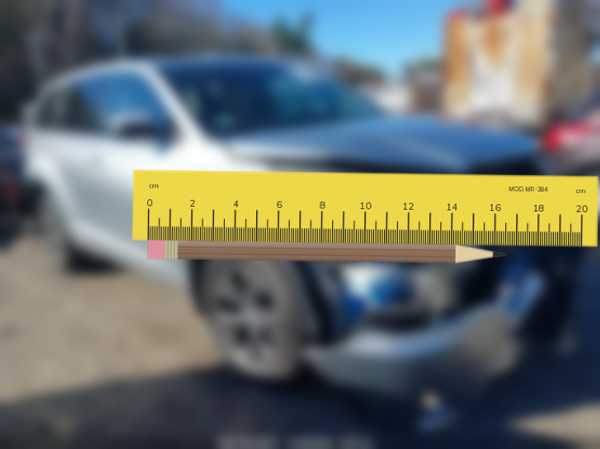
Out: 16.5; cm
